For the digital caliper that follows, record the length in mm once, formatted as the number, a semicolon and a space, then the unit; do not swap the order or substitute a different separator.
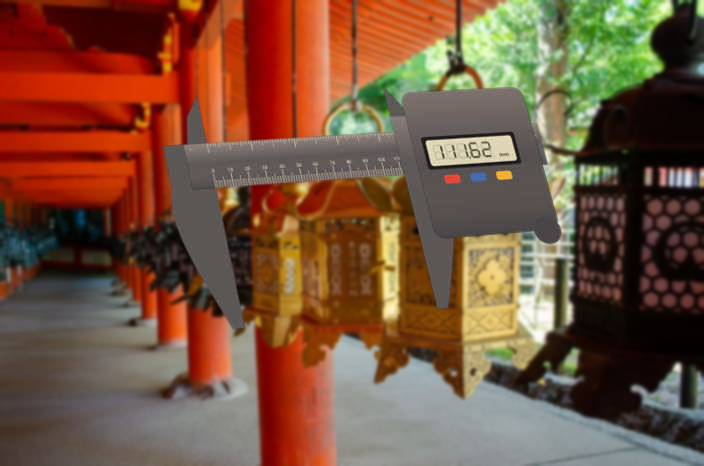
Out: 111.62; mm
